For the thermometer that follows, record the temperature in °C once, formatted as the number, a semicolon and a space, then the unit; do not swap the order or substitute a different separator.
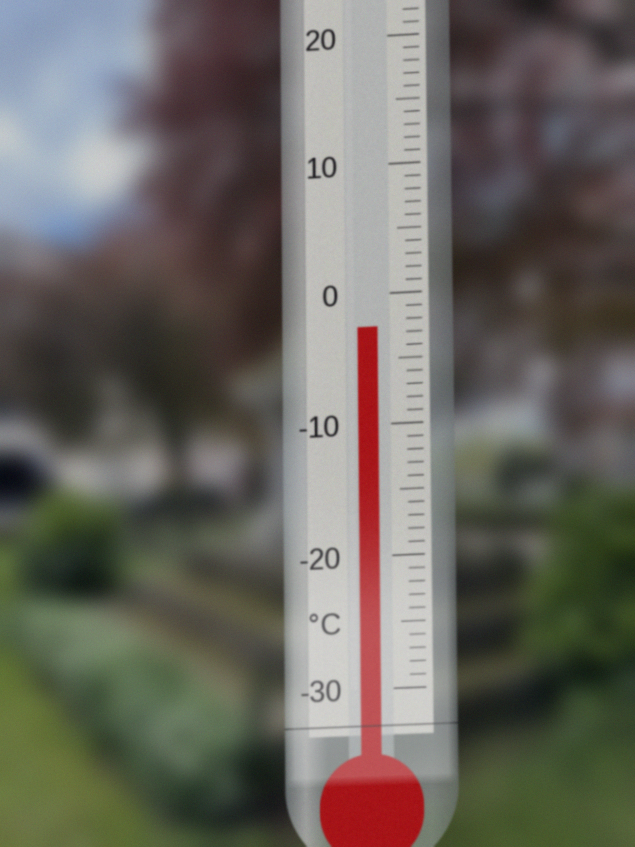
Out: -2.5; °C
